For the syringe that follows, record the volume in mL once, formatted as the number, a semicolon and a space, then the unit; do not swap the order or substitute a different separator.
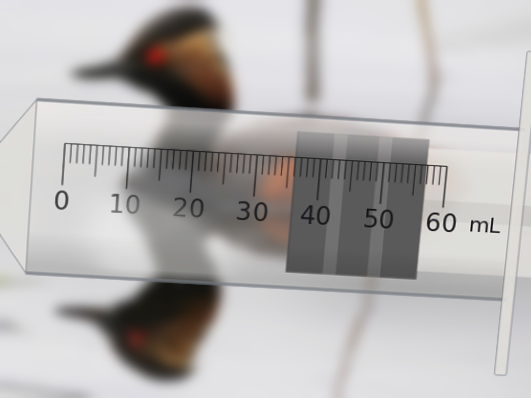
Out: 36; mL
